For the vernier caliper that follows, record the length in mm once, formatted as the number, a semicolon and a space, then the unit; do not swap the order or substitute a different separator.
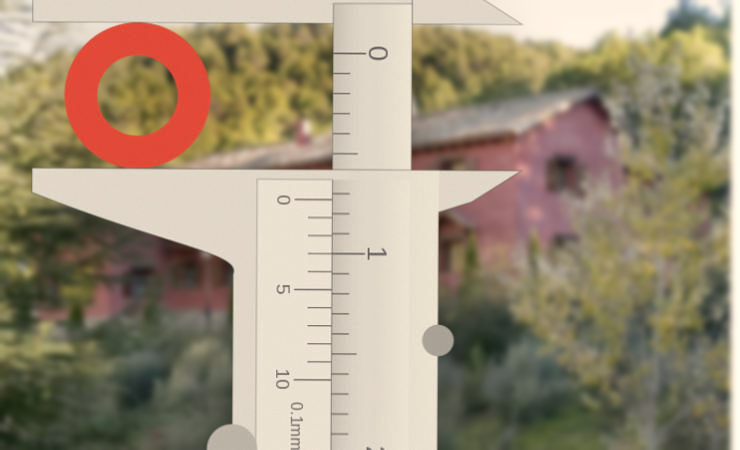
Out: 7.3; mm
